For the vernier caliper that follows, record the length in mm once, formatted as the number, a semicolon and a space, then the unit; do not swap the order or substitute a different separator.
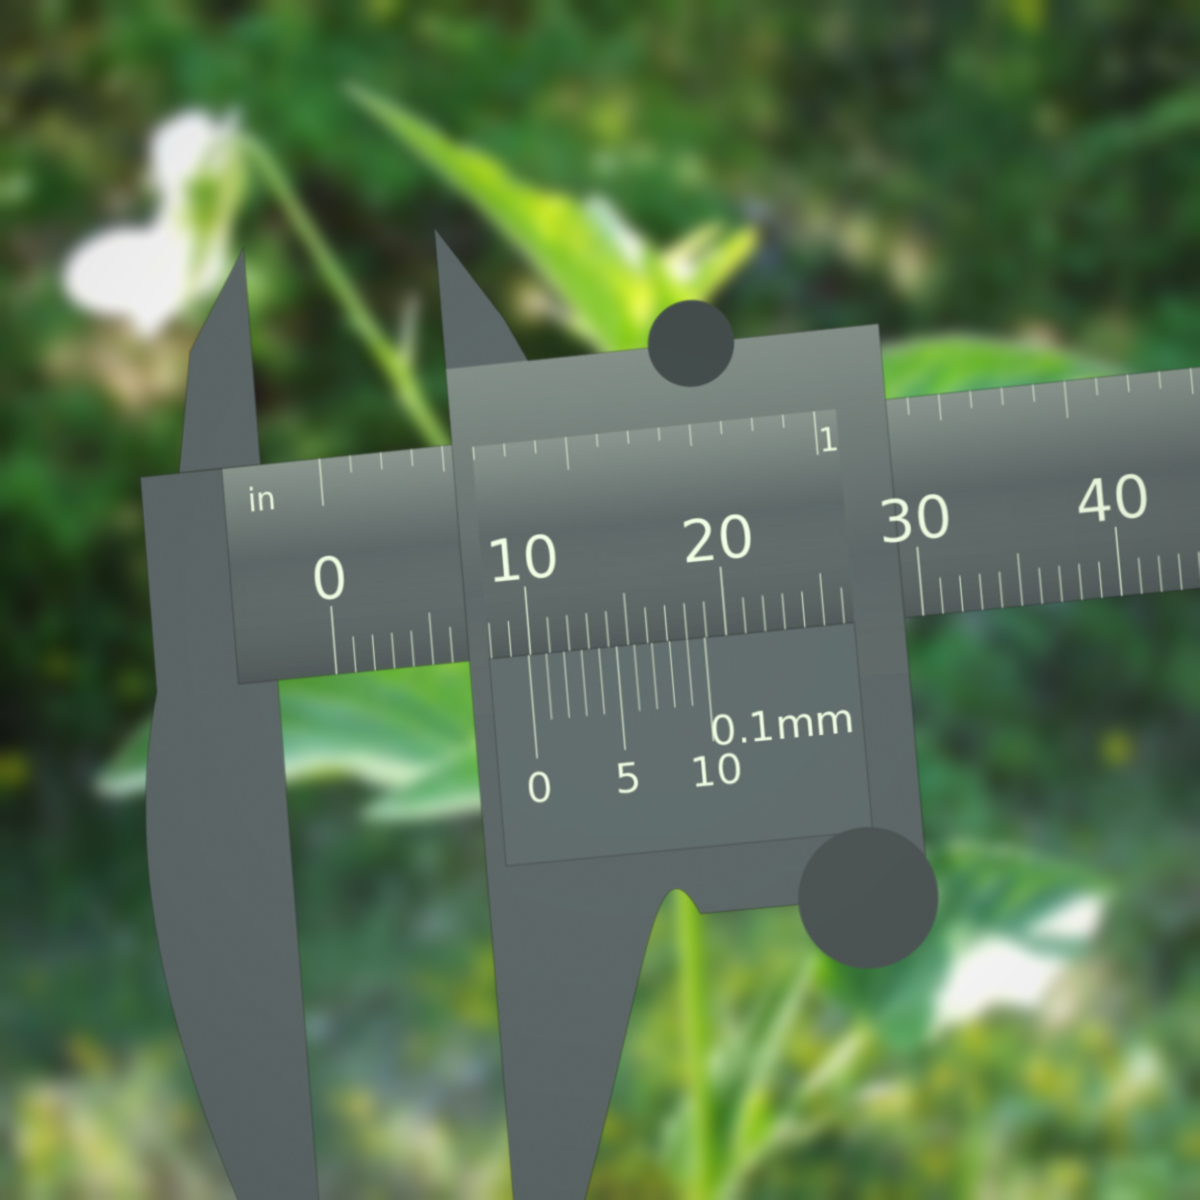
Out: 9.9; mm
